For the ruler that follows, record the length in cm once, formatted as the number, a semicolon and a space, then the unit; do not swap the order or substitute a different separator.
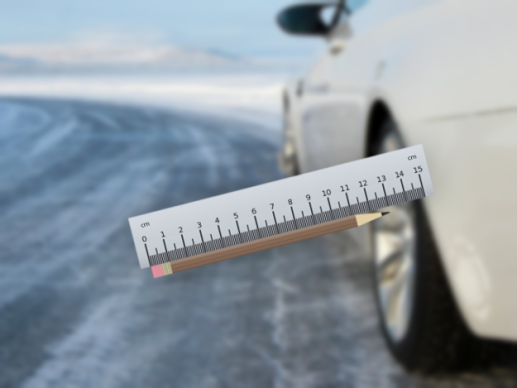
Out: 13; cm
